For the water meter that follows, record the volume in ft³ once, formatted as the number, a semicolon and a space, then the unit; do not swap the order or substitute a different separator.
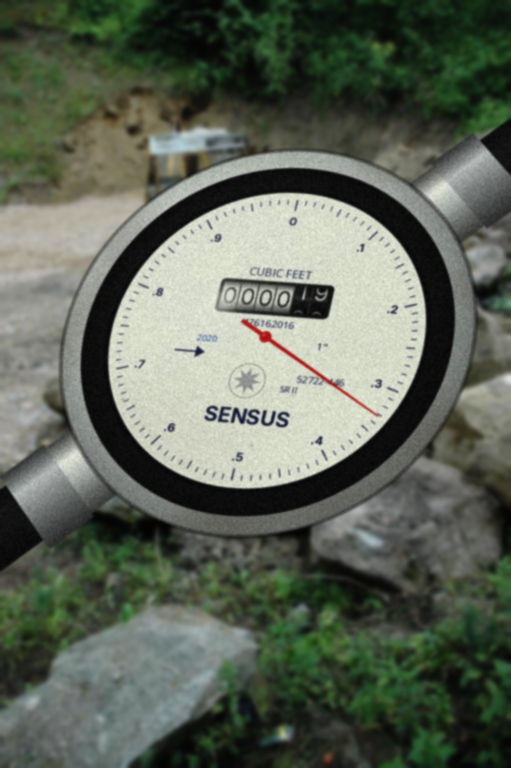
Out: 19.33; ft³
